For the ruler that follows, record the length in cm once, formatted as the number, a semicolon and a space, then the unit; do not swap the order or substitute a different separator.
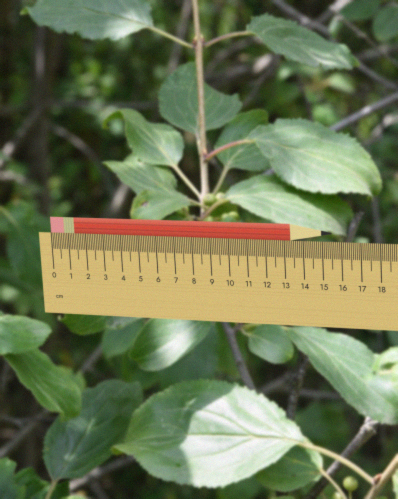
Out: 15.5; cm
